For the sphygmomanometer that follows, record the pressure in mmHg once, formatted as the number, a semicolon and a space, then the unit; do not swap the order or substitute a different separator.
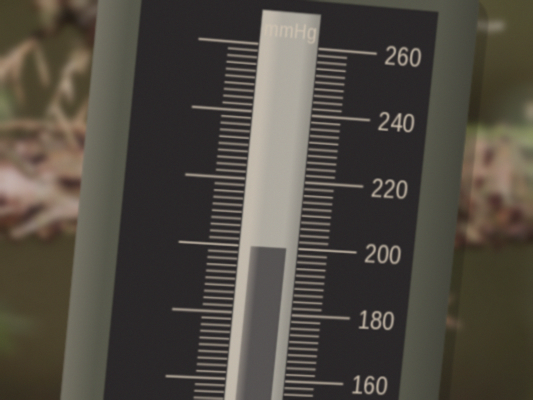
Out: 200; mmHg
